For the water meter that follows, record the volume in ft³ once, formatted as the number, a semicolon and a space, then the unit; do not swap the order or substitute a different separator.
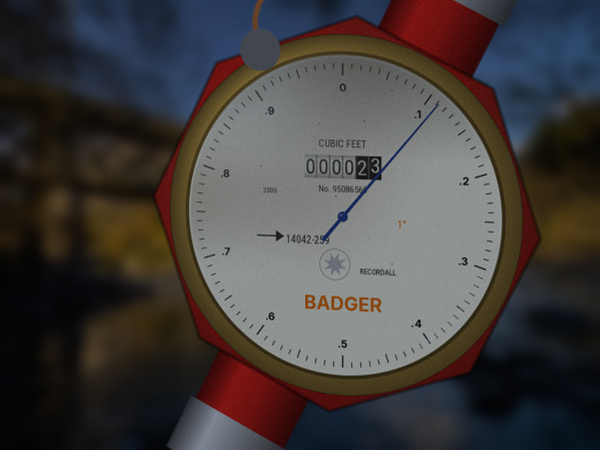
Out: 23.11; ft³
